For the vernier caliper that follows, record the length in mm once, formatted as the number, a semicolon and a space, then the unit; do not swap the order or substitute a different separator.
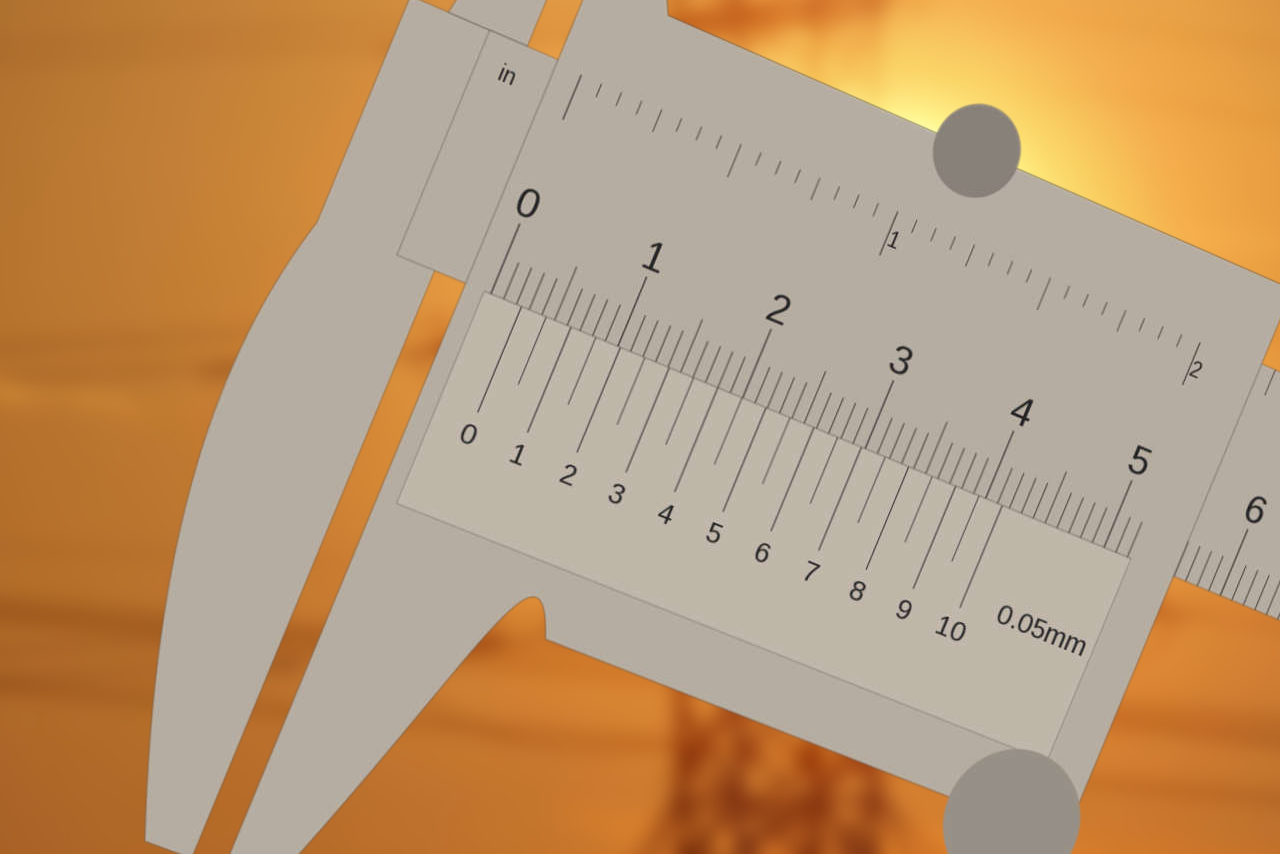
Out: 2.4; mm
